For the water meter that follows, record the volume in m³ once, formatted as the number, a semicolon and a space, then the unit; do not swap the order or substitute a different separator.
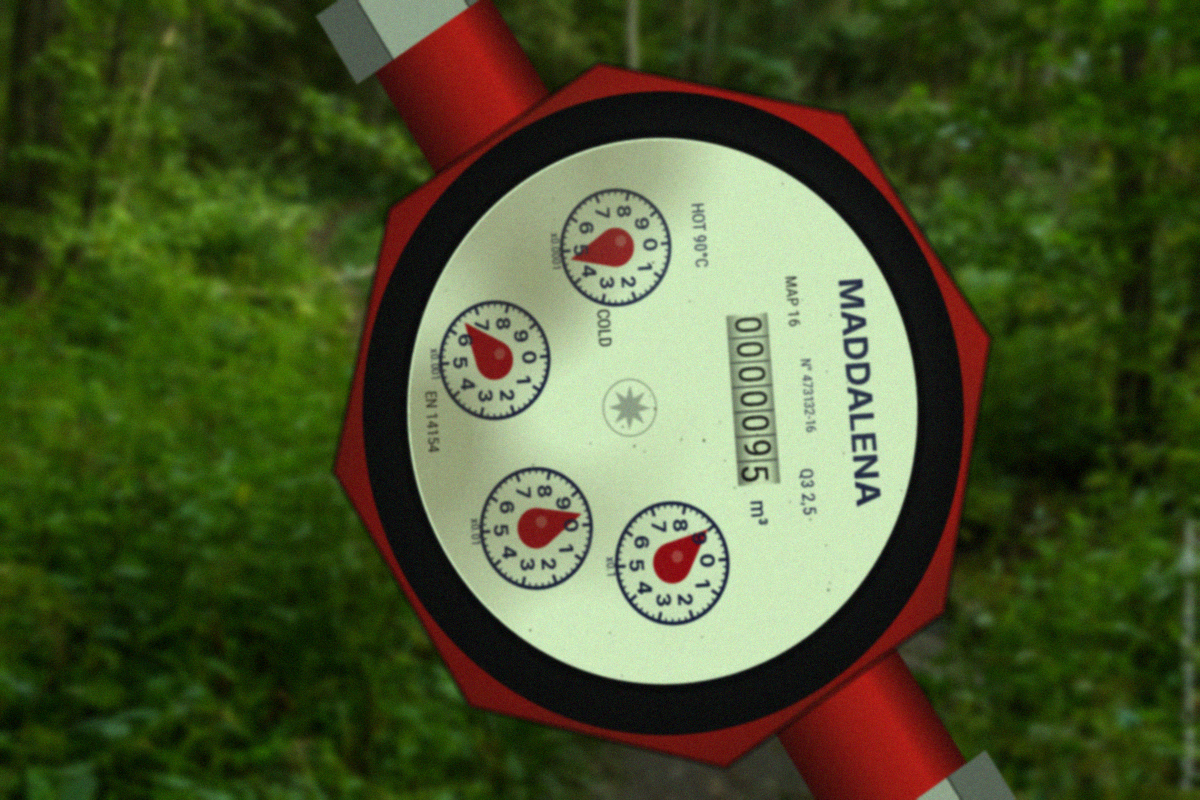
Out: 94.8964; m³
